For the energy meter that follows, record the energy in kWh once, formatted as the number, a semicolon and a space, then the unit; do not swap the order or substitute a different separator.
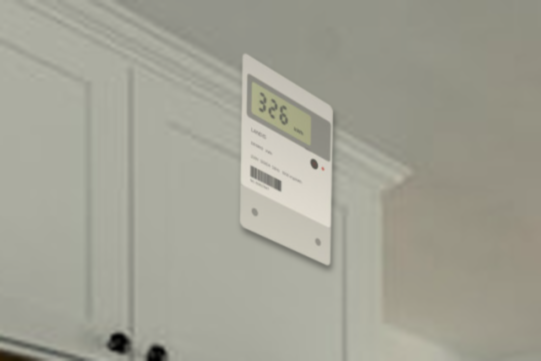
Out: 326; kWh
